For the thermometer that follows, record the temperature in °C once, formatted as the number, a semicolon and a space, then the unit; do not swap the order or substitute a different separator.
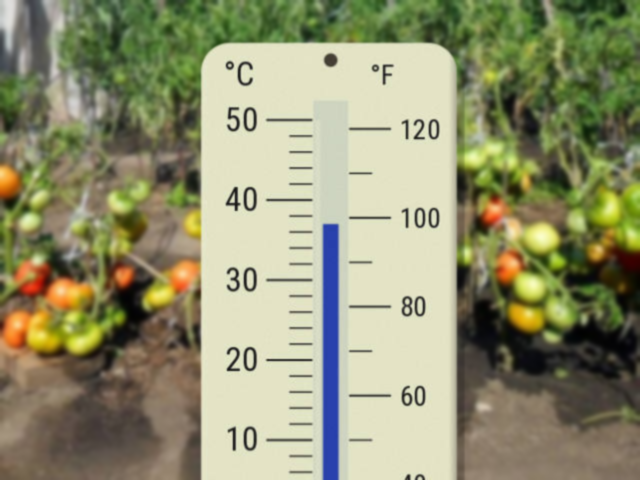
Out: 37; °C
